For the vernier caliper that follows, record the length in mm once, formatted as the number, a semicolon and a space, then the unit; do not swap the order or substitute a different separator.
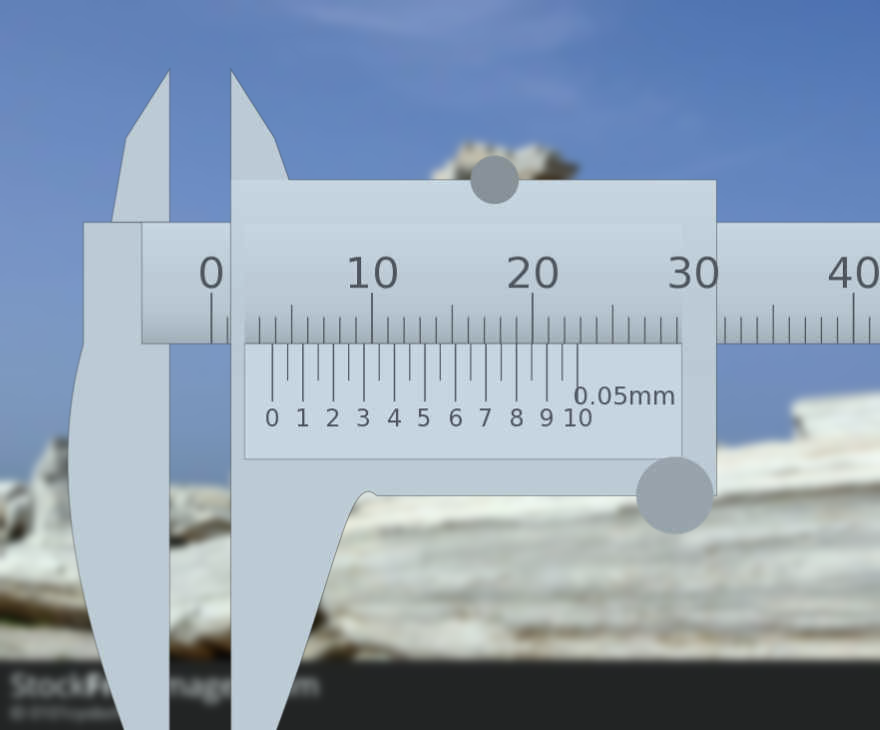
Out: 3.8; mm
